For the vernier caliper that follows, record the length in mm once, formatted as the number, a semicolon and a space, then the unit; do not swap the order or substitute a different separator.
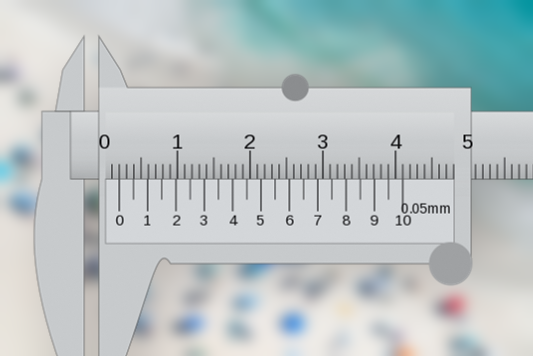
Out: 2.0; mm
